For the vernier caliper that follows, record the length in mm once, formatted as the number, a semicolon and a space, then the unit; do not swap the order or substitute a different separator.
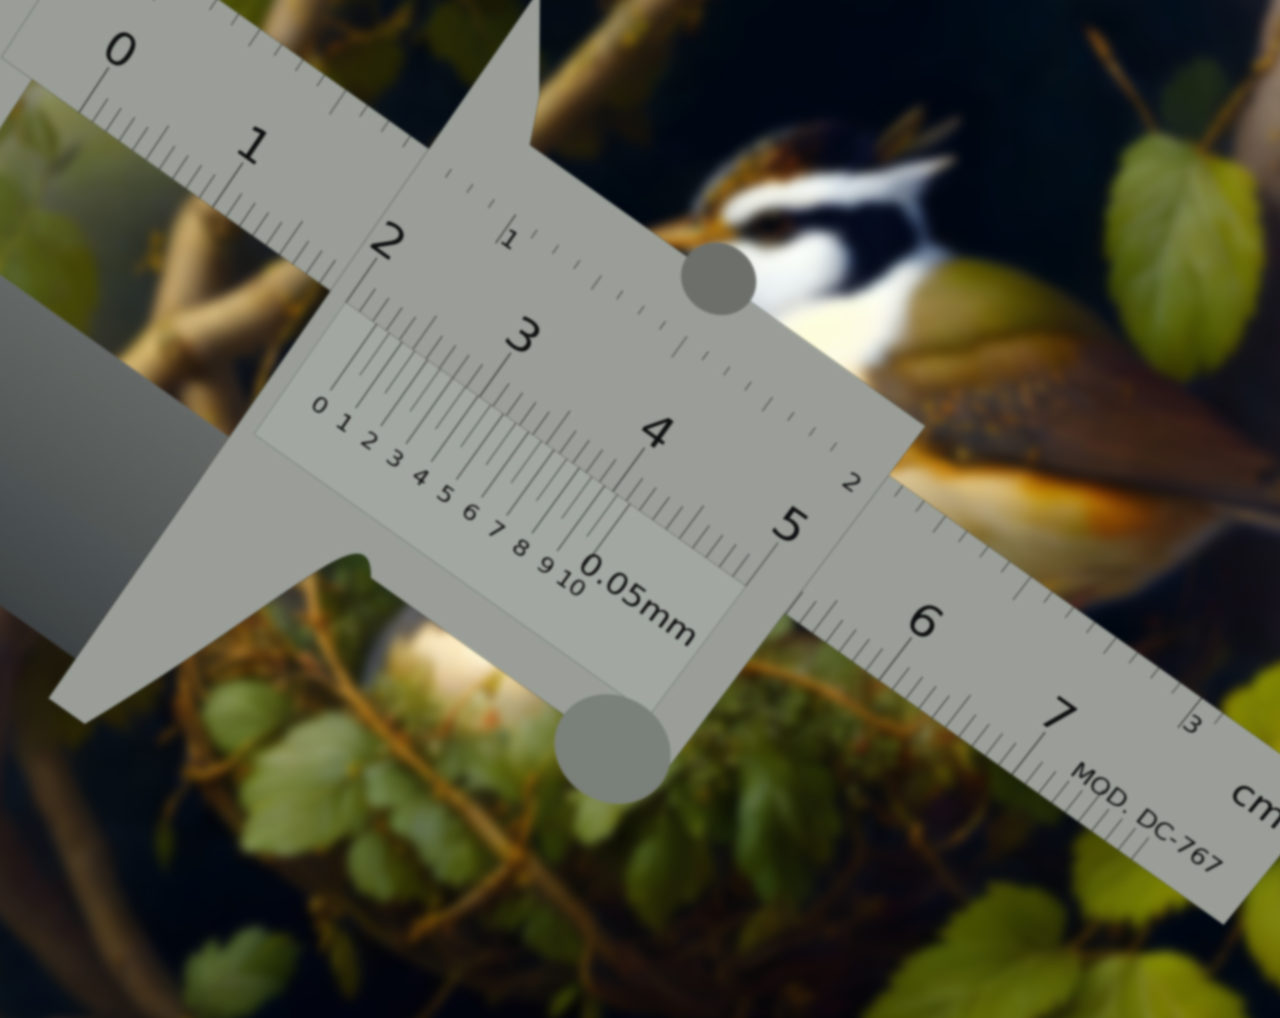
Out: 22.3; mm
